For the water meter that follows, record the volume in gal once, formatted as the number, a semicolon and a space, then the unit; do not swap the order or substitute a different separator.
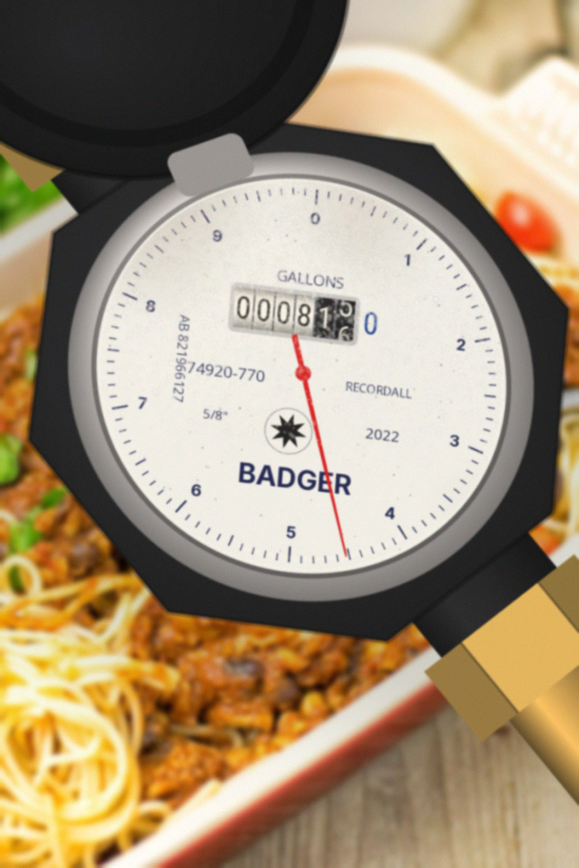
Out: 8154.5; gal
